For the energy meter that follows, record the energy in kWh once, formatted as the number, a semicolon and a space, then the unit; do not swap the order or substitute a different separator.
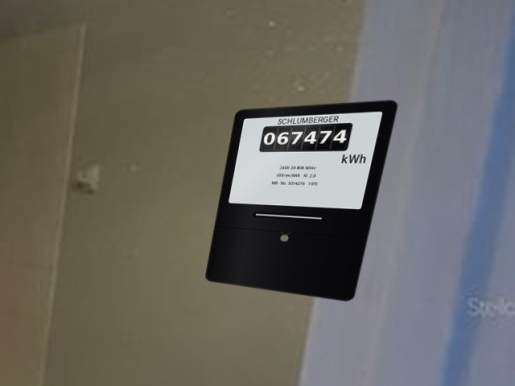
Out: 67474; kWh
